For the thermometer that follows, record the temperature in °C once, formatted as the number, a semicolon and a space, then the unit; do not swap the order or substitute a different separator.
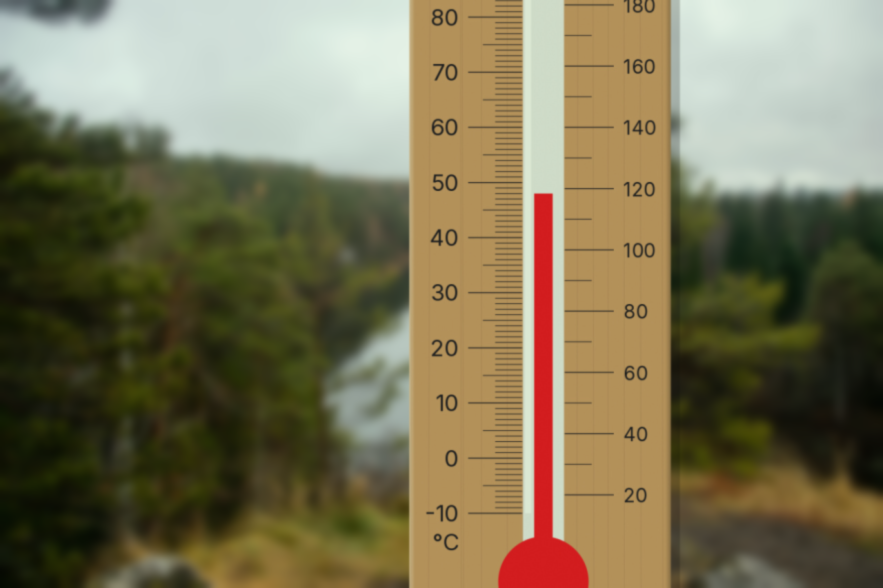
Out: 48; °C
